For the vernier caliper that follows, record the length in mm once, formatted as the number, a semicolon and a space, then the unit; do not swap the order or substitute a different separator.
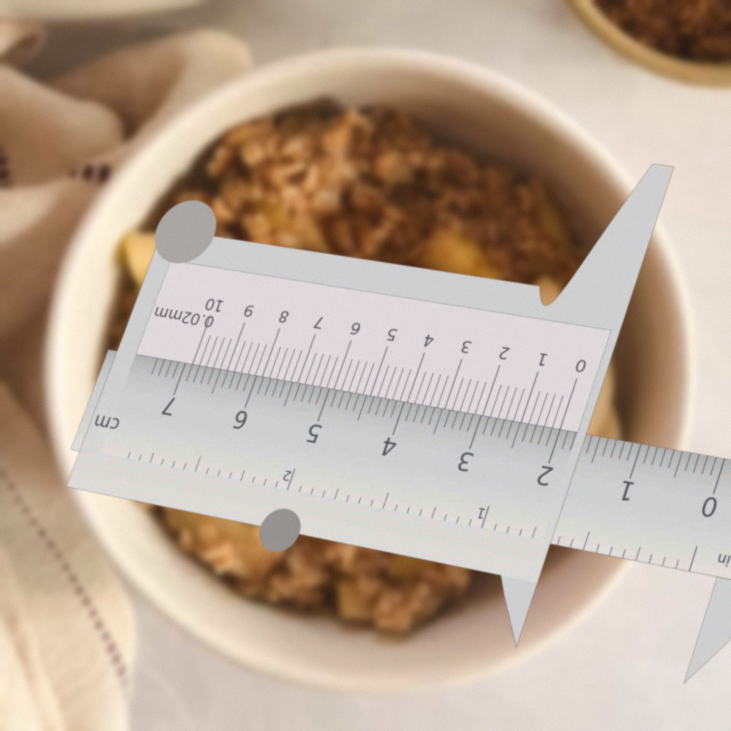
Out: 20.0; mm
